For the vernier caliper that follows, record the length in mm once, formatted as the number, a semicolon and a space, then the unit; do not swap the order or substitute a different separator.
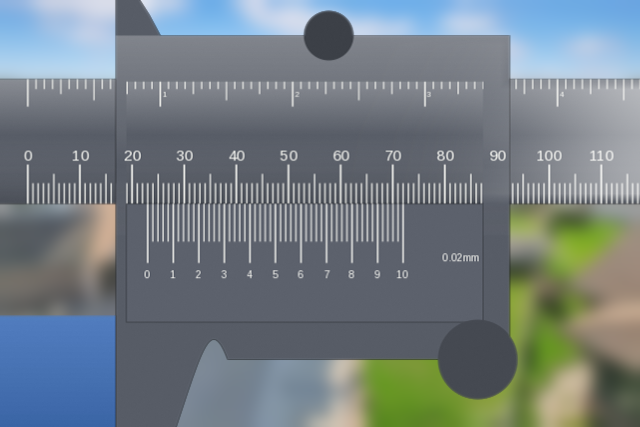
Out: 23.0; mm
